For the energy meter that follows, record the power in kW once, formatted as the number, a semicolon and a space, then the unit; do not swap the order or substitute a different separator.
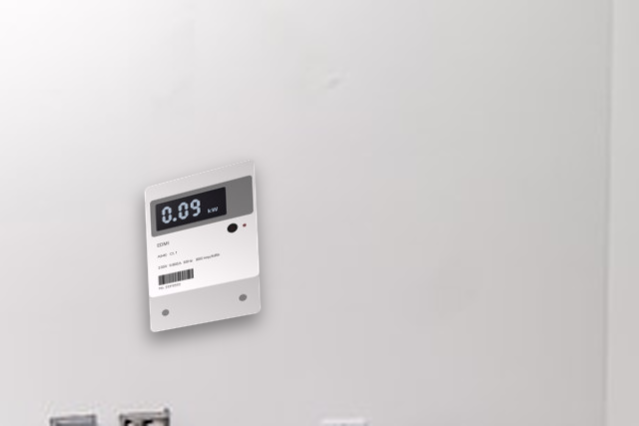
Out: 0.09; kW
